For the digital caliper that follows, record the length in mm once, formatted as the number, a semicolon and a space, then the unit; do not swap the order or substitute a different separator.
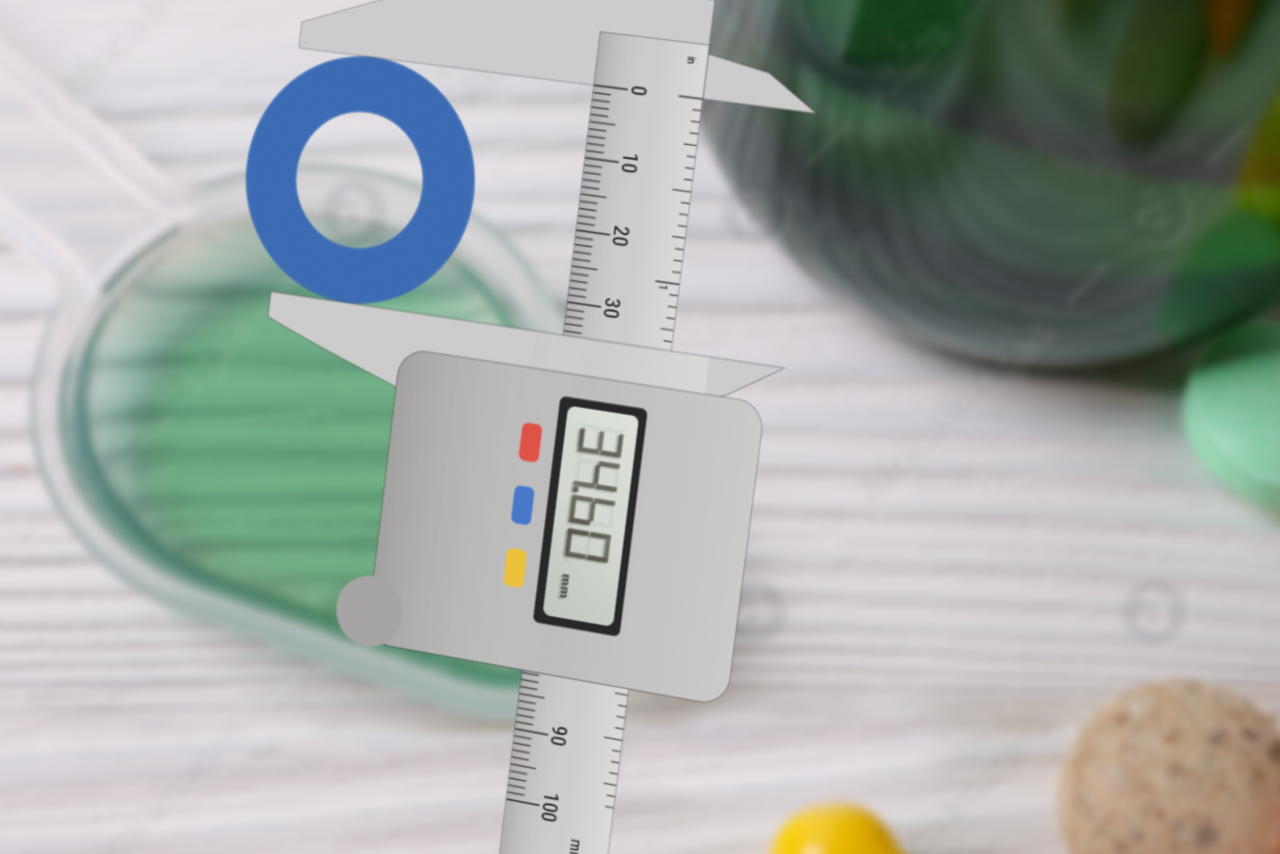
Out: 34.60; mm
